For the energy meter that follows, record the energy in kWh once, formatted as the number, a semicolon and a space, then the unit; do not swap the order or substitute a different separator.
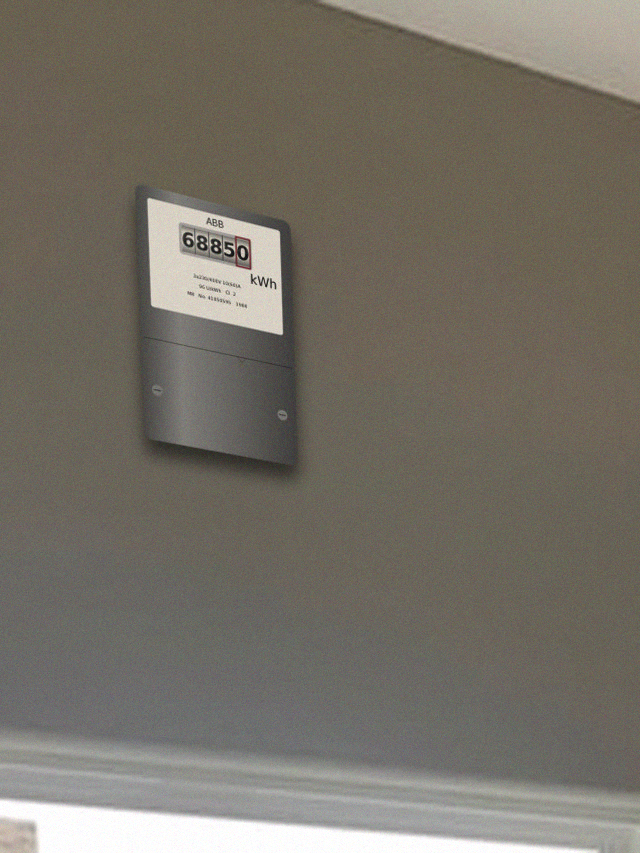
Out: 6885.0; kWh
